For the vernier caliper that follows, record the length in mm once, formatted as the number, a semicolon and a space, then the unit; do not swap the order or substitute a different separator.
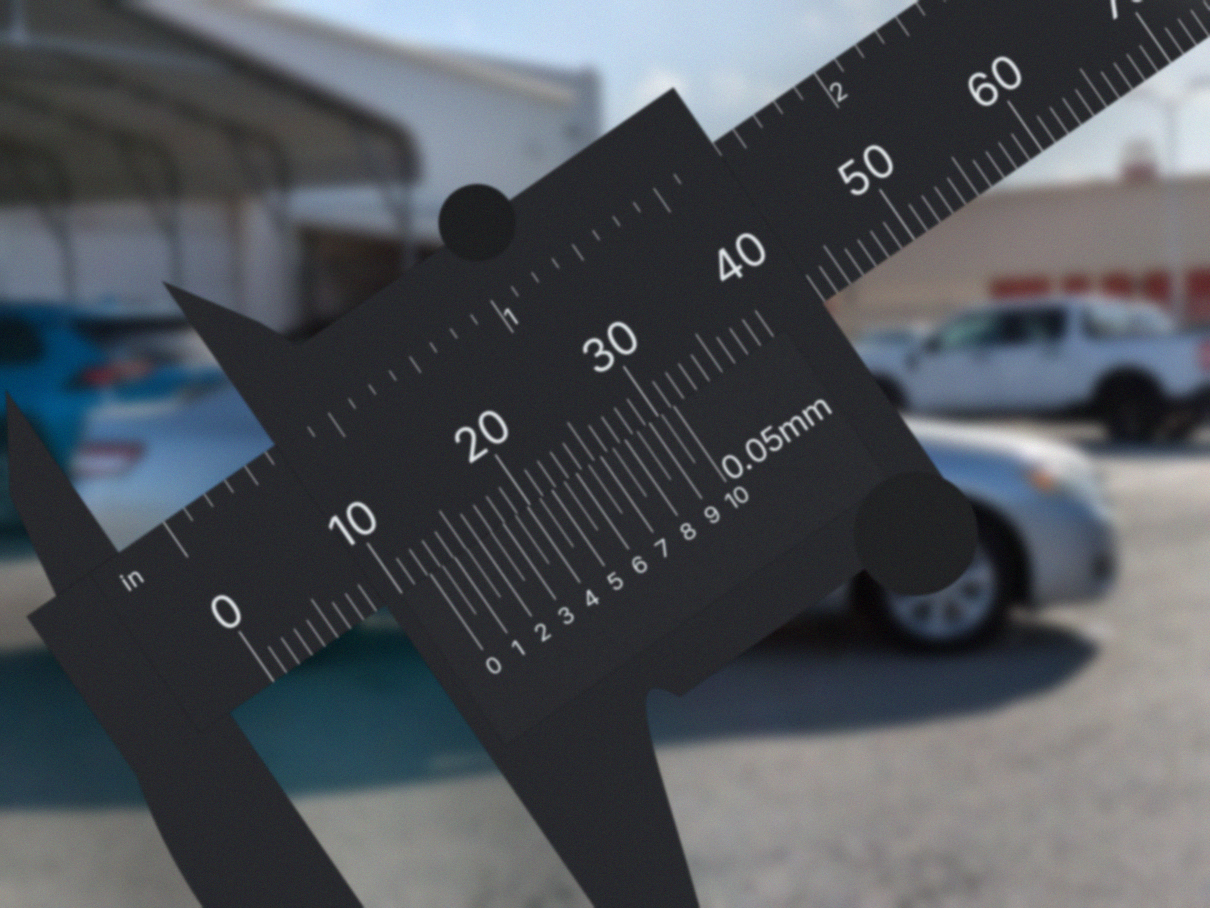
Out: 12.2; mm
